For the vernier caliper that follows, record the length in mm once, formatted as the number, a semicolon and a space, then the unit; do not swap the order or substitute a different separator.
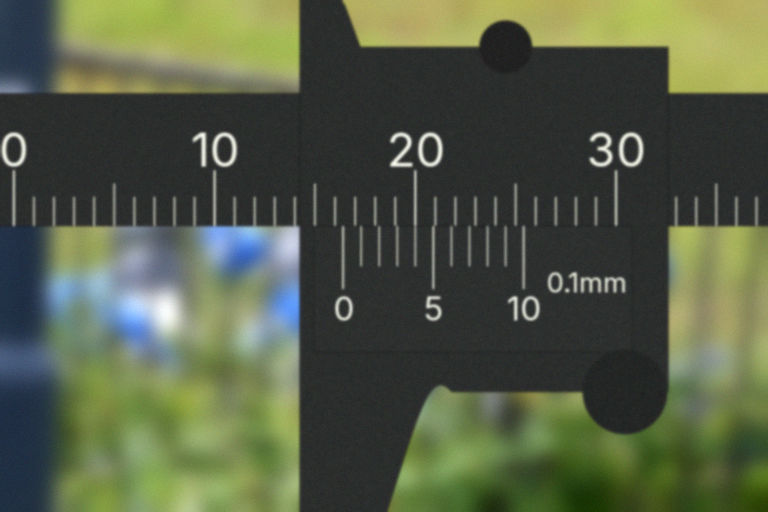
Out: 16.4; mm
